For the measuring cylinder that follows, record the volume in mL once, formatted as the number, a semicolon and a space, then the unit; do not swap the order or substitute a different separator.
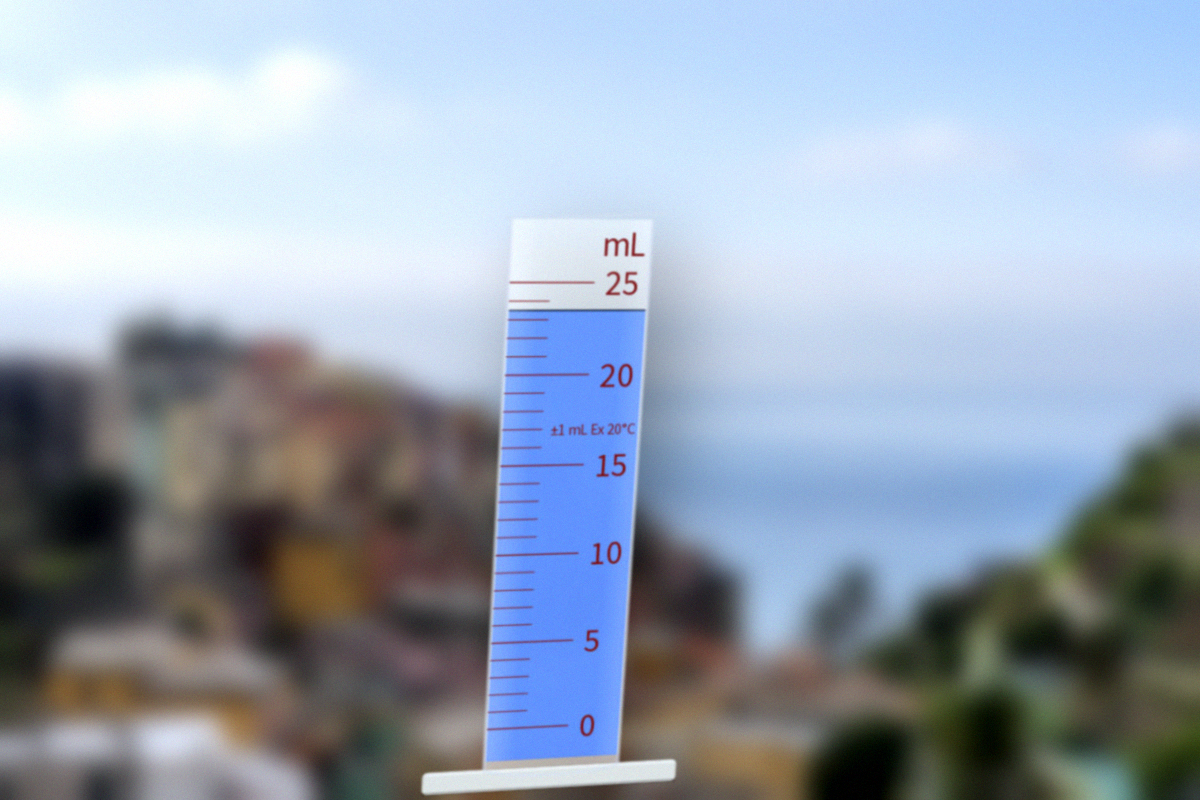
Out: 23.5; mL
